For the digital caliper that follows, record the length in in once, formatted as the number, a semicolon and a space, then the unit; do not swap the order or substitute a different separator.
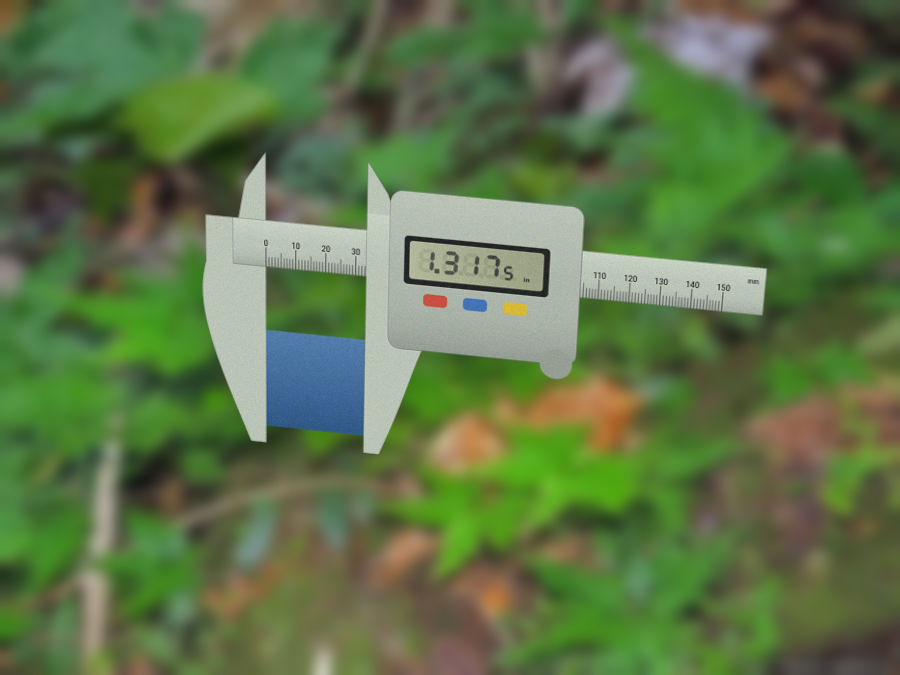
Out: 1.3175; in
